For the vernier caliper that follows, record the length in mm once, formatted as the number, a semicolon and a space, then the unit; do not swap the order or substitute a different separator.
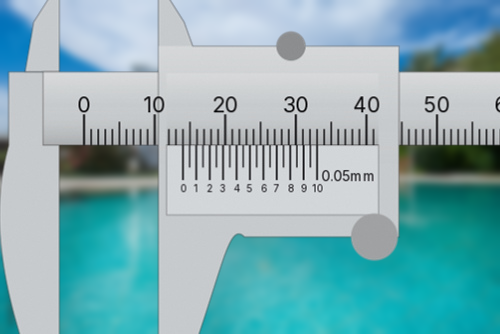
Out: 14.0; mm
